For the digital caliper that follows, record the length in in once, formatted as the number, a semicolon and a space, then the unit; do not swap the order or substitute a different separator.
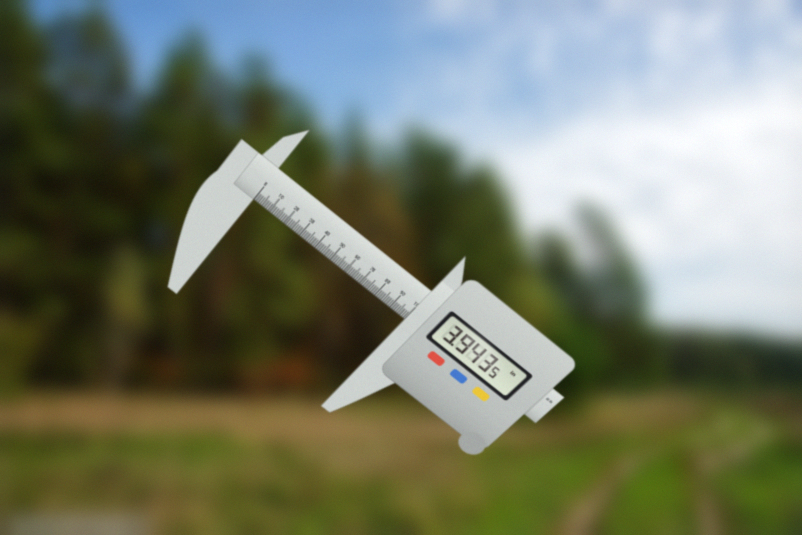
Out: 3.9435; in
